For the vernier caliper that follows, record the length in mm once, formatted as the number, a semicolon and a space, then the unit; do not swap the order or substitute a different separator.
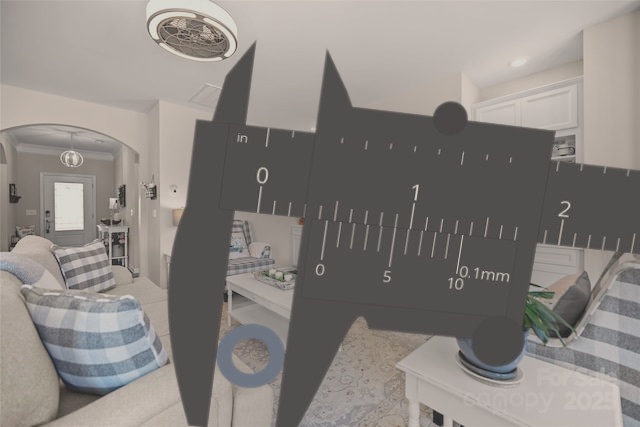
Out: 4.5; mm
